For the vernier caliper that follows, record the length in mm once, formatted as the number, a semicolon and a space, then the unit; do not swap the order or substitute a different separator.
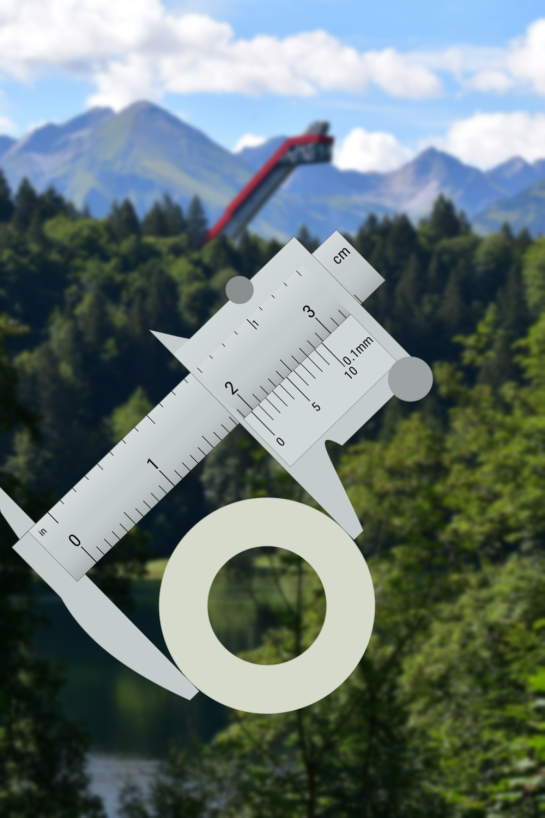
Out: 19.8; mm
